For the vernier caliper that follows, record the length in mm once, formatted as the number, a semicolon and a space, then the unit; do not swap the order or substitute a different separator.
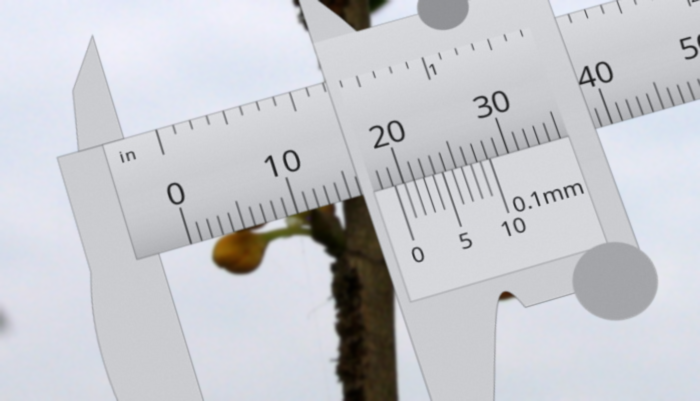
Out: 19.2; mm
